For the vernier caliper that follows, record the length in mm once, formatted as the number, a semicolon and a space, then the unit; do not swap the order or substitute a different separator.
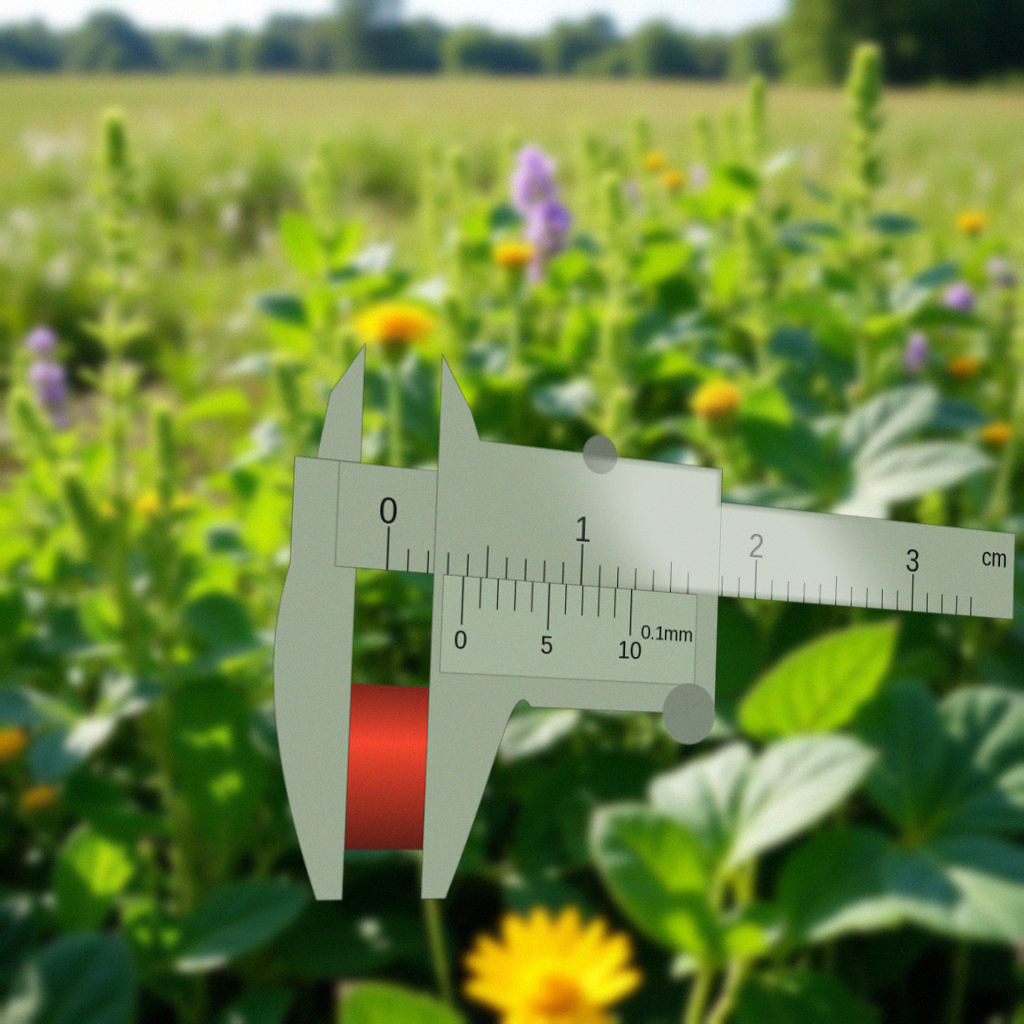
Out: 3.8; mm
